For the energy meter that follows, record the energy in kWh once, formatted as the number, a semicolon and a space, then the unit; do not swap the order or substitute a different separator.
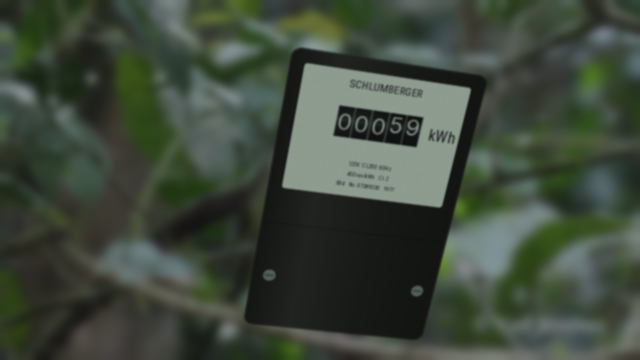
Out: 59; kWh
